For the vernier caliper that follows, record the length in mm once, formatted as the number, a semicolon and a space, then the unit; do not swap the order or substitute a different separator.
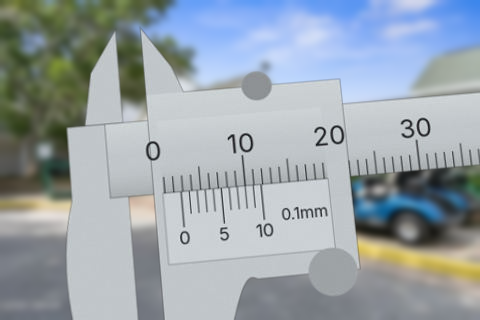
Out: 2.8; mm
